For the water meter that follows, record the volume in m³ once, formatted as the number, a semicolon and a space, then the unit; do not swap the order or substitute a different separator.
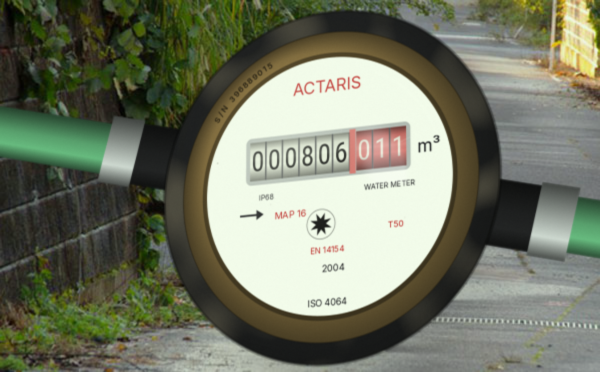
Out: 806.011; m³
